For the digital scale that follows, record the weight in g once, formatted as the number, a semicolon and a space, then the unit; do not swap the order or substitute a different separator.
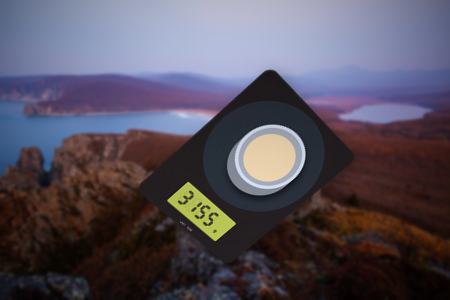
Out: 3155; g
